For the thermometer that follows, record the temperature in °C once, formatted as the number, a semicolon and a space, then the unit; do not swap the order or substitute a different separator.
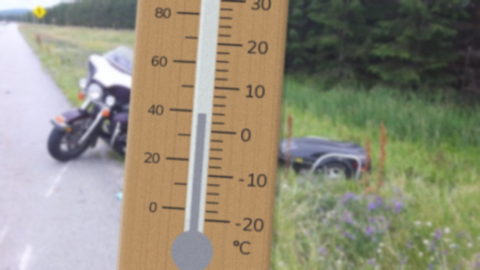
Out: 4; °C
